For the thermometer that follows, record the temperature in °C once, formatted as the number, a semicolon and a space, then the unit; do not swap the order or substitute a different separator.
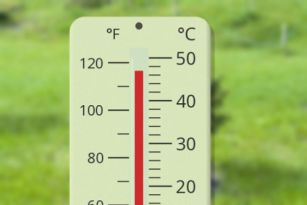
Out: 47; °C
